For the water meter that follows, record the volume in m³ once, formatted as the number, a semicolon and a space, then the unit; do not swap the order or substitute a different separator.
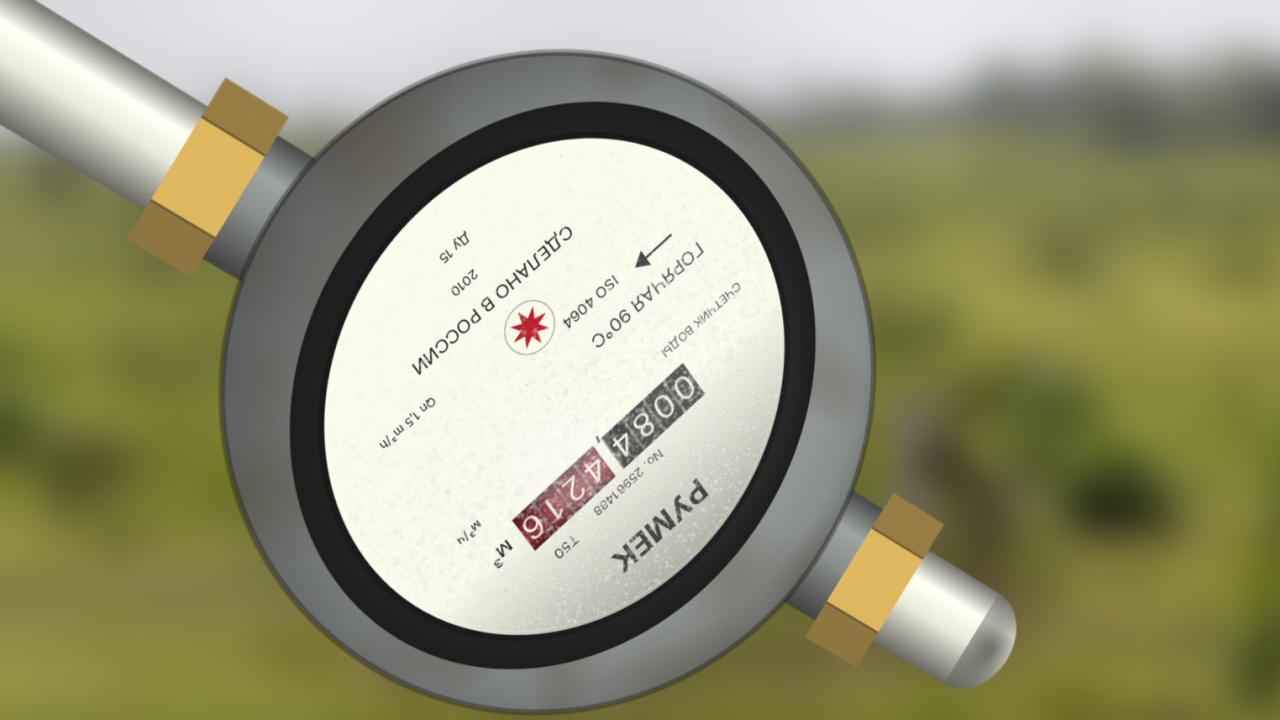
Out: 84.4216; m³
